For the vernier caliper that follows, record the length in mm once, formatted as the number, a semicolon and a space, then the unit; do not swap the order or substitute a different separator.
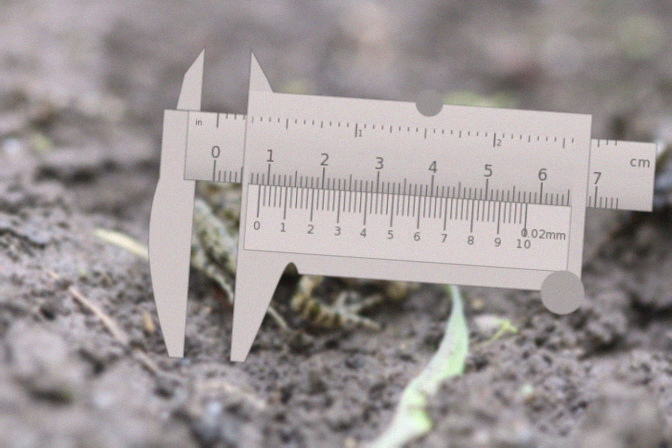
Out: 8.5; mm
